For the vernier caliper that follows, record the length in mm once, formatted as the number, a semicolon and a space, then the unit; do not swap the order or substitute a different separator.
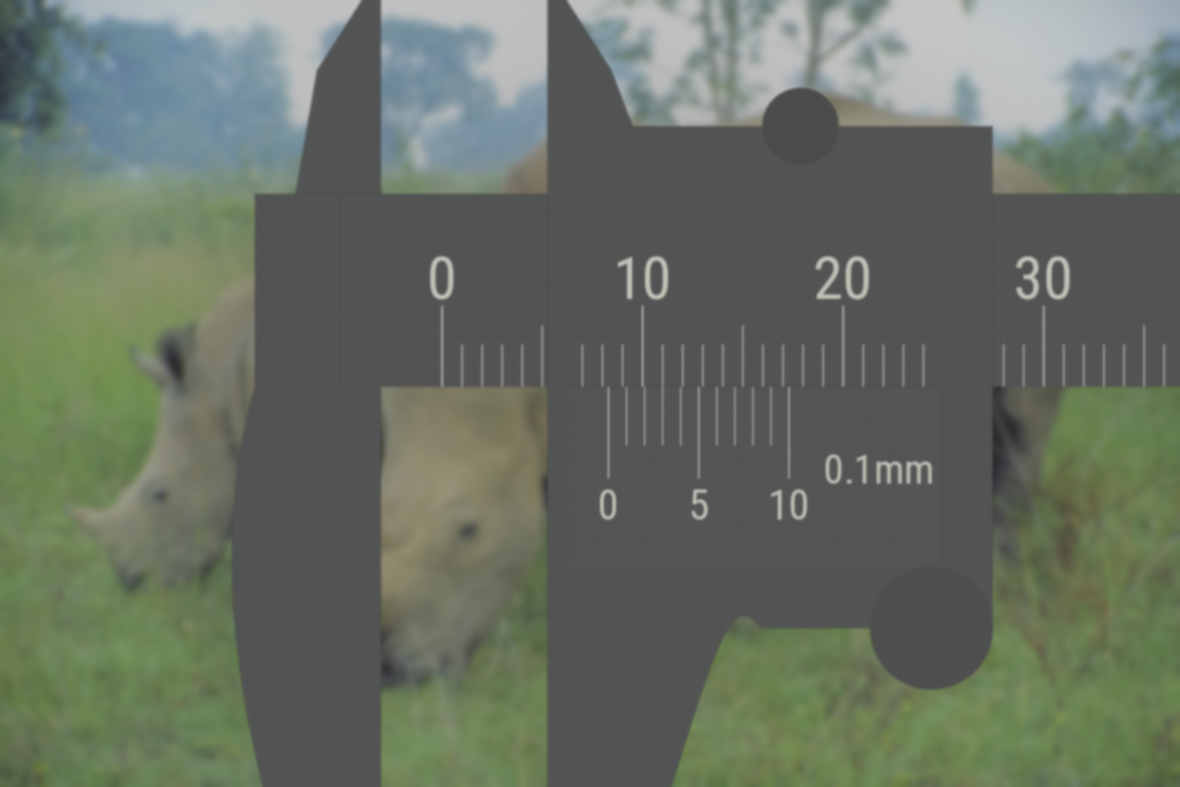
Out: 8.3; mm
